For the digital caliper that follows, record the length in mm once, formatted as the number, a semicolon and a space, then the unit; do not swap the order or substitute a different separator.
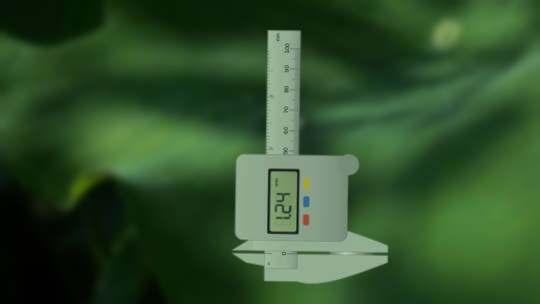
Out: 1.24; mm
